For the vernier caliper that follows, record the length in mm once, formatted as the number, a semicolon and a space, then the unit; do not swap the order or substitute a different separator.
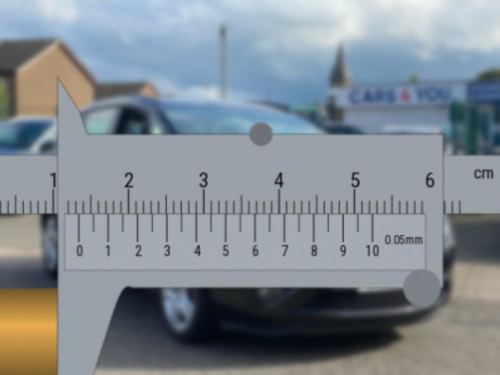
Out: 13.4; mm
